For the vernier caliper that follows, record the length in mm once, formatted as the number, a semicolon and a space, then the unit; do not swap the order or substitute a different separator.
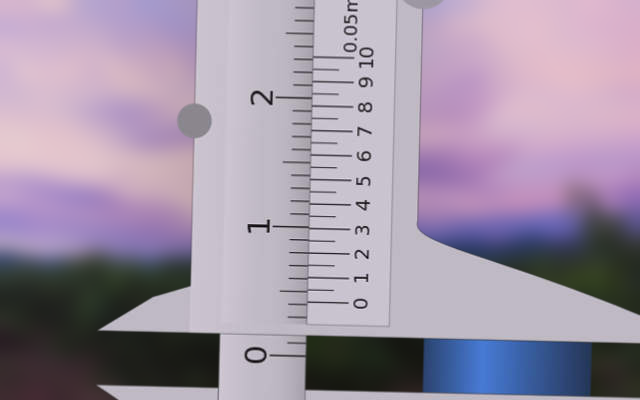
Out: 4.2; mm
